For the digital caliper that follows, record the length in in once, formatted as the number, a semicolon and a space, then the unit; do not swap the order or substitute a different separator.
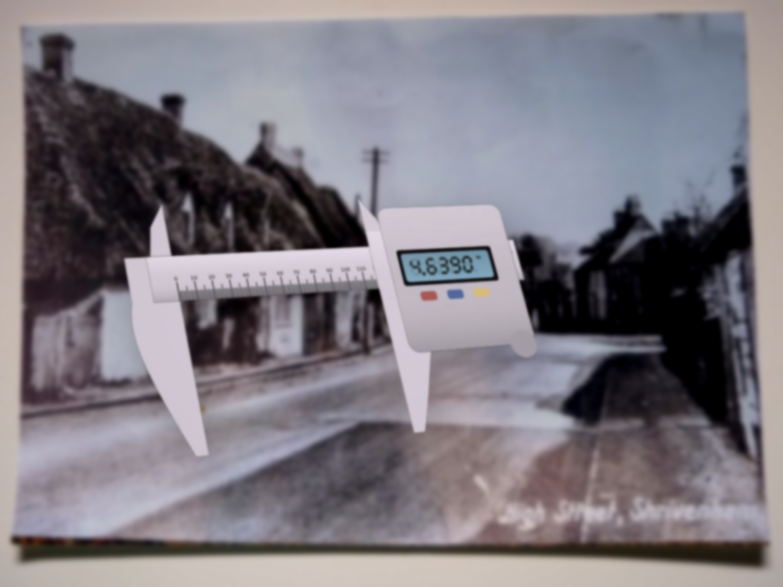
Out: 4.6390; in
